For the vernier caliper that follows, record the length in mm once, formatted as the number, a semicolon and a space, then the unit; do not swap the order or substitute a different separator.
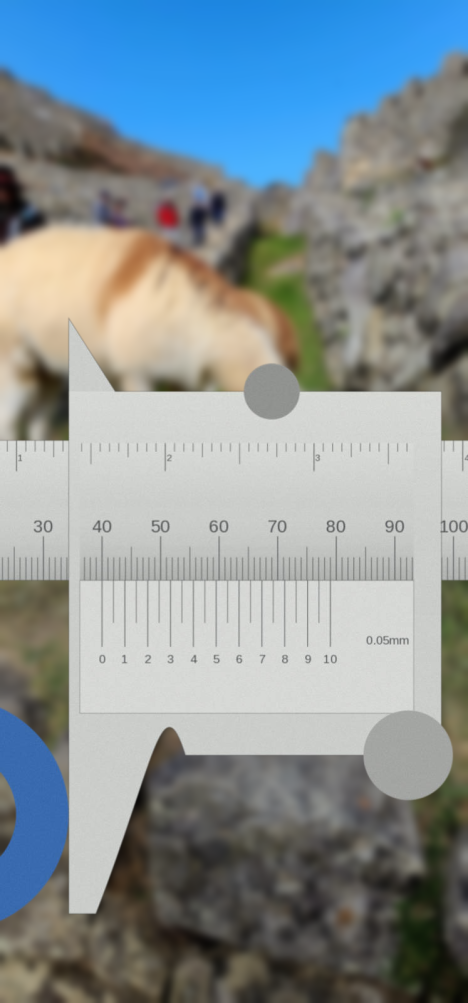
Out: 40.0; mm
